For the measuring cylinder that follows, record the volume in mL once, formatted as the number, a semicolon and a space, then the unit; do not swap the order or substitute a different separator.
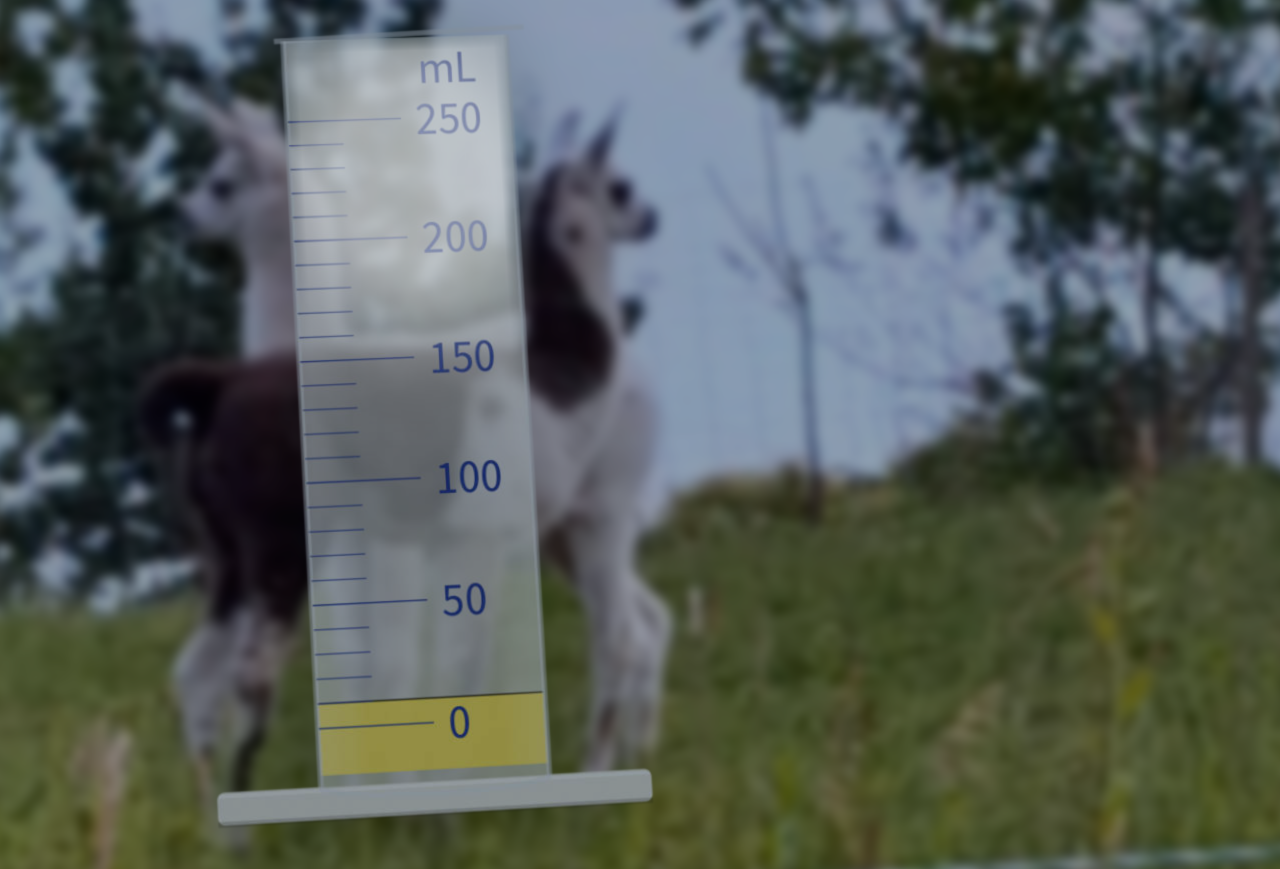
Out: 10; mL
